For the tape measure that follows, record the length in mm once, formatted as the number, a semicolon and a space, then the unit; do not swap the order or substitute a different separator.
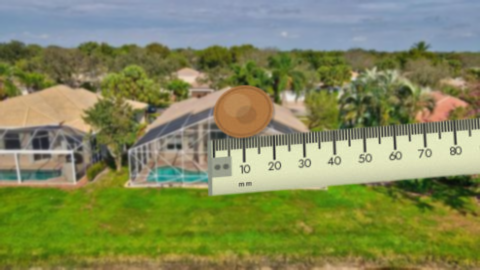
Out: 20; mm
